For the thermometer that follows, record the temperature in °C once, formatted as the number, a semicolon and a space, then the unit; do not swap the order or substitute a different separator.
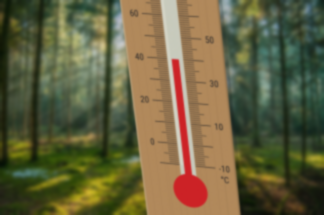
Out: 40; °C
